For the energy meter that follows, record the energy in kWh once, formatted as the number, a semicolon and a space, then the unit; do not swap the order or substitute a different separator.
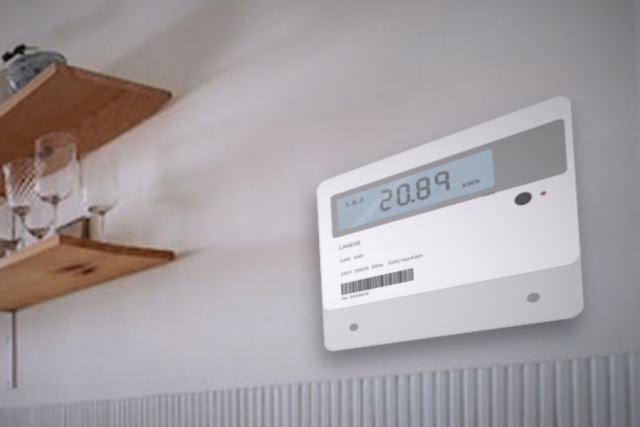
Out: 20.89; kWh
